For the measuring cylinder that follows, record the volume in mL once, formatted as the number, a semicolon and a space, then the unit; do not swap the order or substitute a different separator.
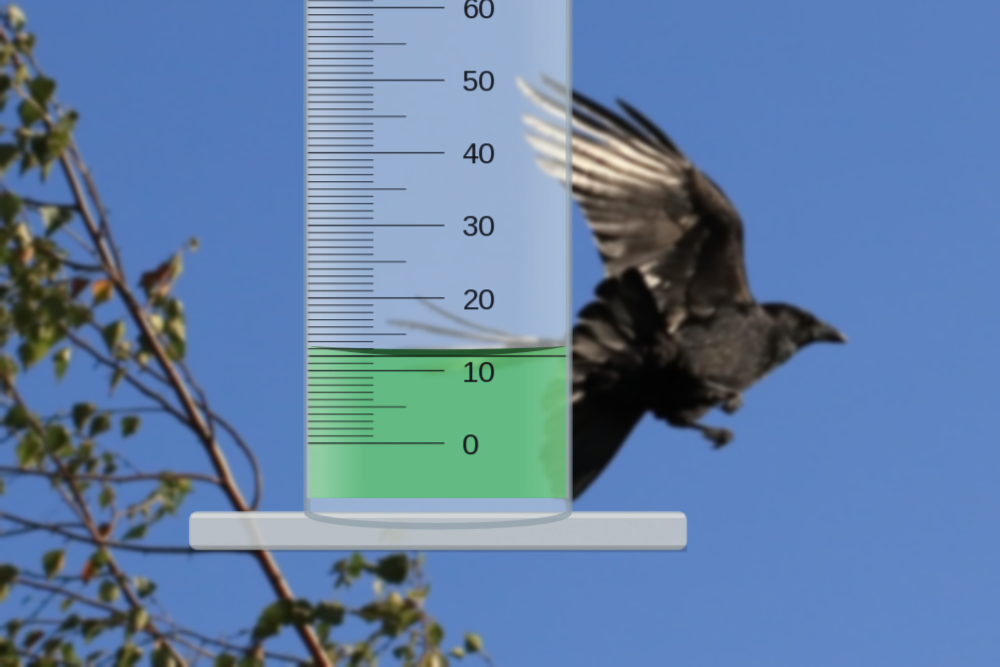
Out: 12; mL
